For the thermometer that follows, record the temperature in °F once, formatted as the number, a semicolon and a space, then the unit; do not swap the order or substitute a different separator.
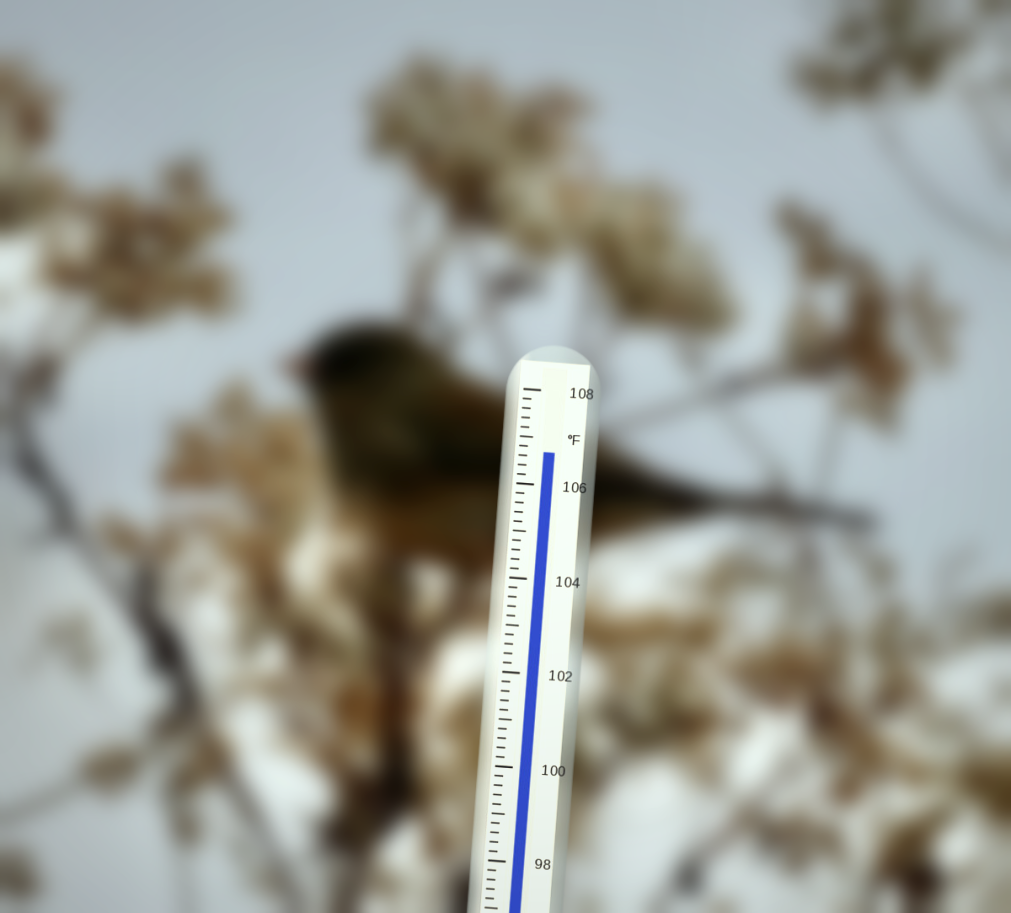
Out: 106.7; °F
